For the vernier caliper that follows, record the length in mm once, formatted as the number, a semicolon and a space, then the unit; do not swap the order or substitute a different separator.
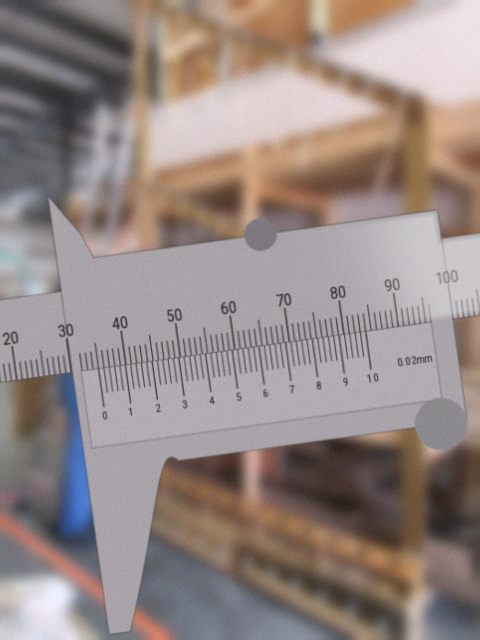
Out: 35.0; mm
